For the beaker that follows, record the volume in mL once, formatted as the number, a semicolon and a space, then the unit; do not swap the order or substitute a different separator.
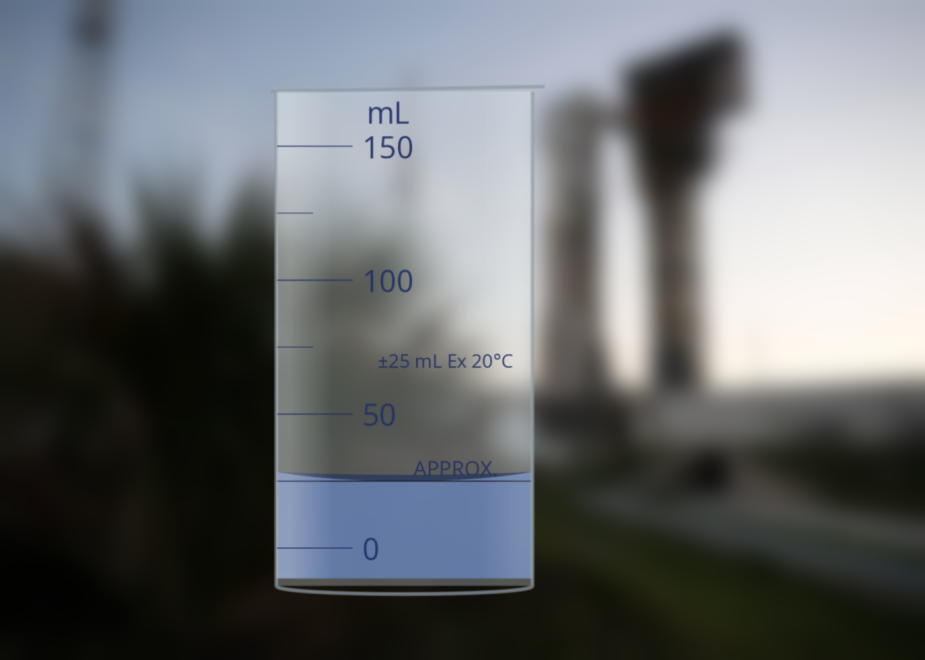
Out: 25; mL
